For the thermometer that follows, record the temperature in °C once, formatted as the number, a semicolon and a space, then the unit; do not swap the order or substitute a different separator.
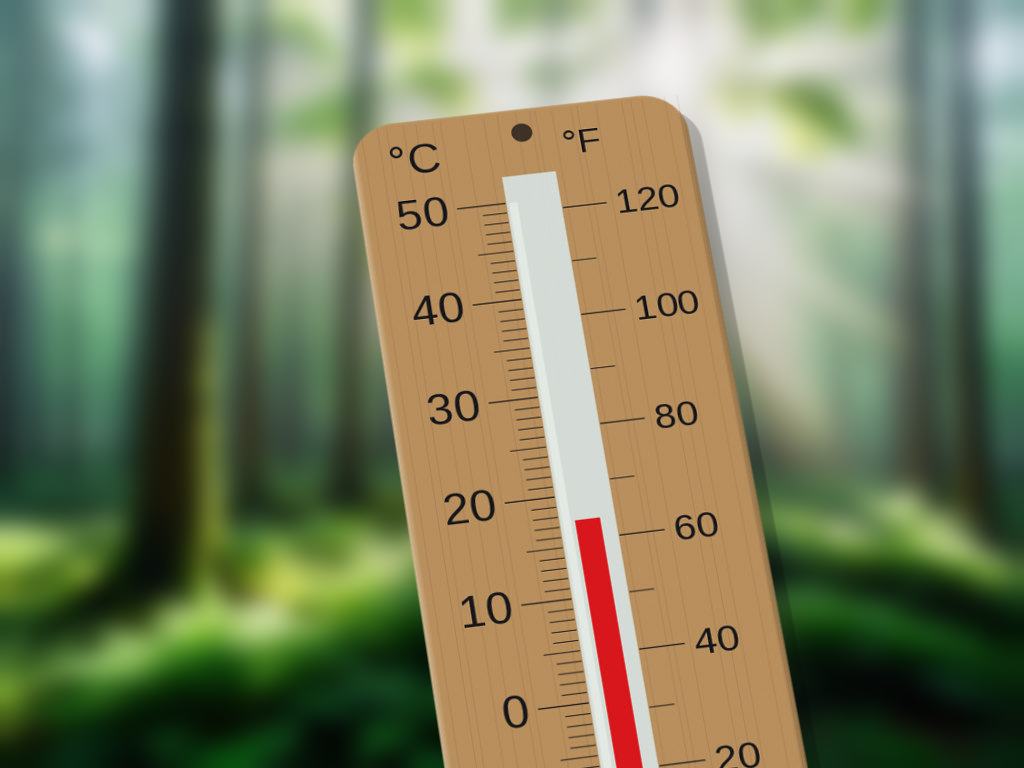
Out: 17.5; °C
